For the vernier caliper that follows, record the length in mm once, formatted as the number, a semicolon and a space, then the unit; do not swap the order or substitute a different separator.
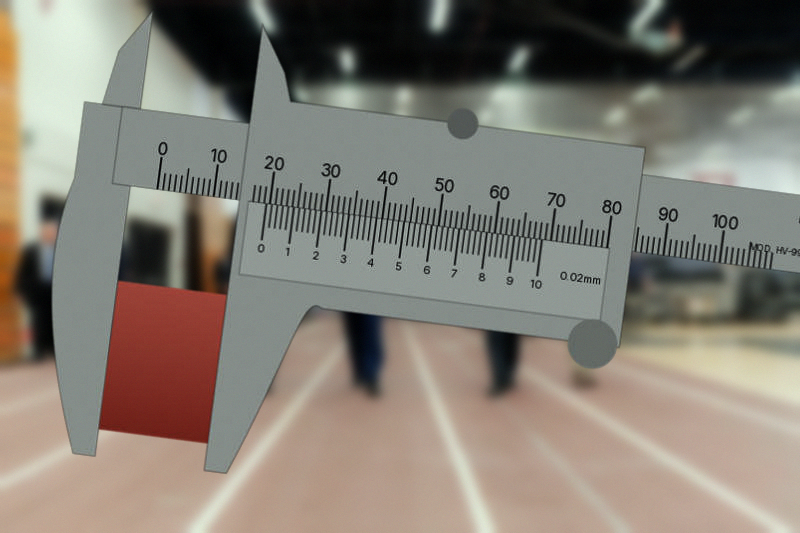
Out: 19.4; mm
